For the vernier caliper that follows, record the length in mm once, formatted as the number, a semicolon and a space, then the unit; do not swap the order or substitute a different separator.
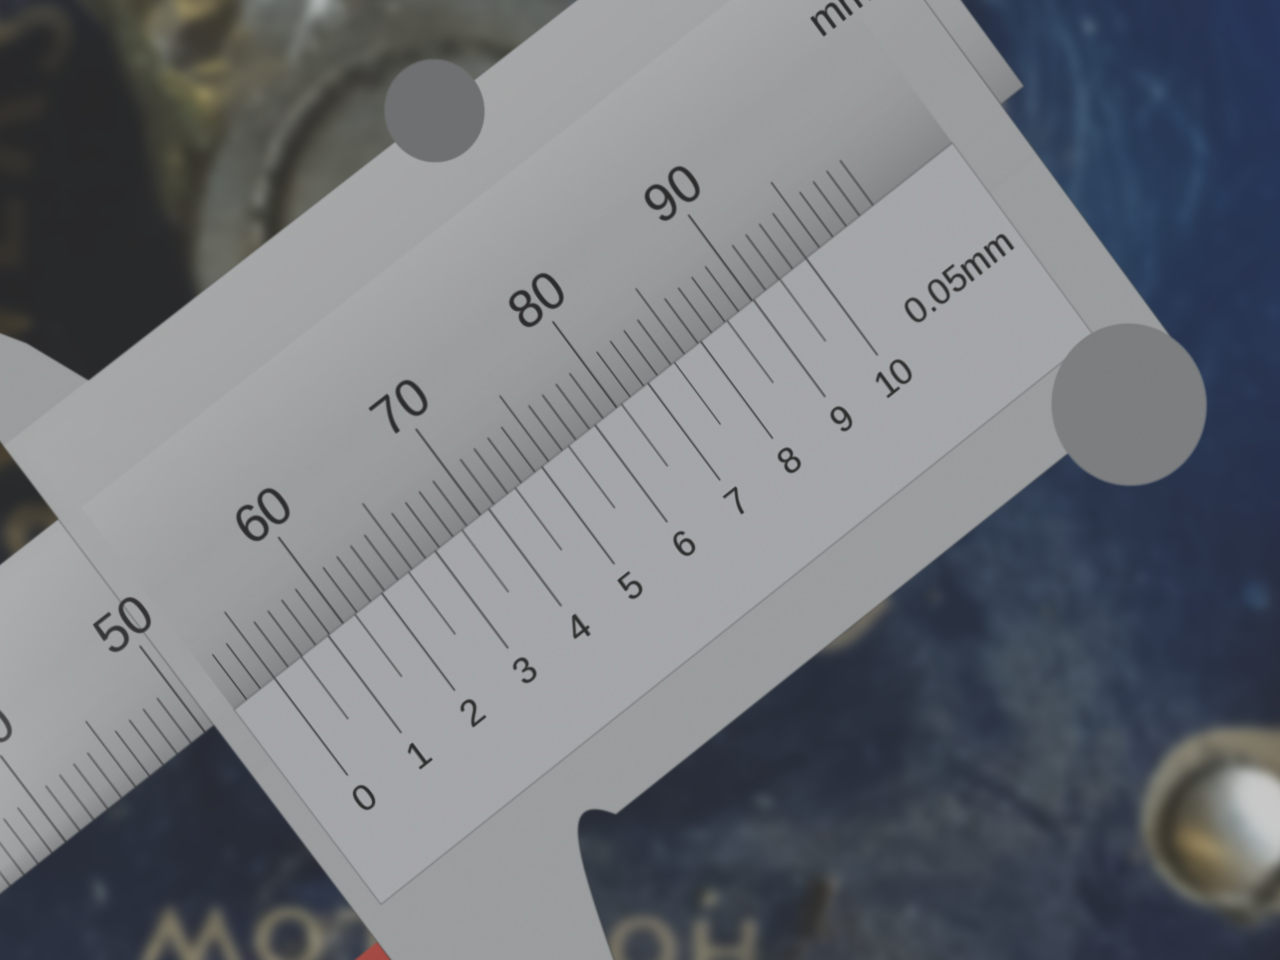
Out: 55.0; mm
